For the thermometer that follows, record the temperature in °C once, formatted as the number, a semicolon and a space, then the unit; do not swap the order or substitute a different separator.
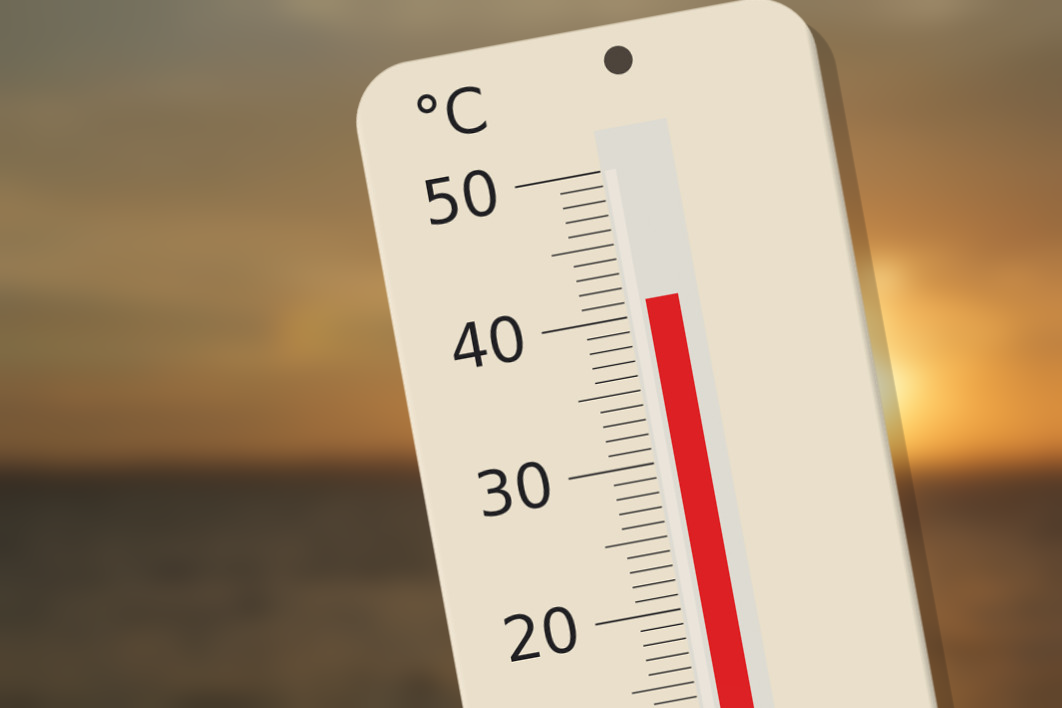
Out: 41; °C
